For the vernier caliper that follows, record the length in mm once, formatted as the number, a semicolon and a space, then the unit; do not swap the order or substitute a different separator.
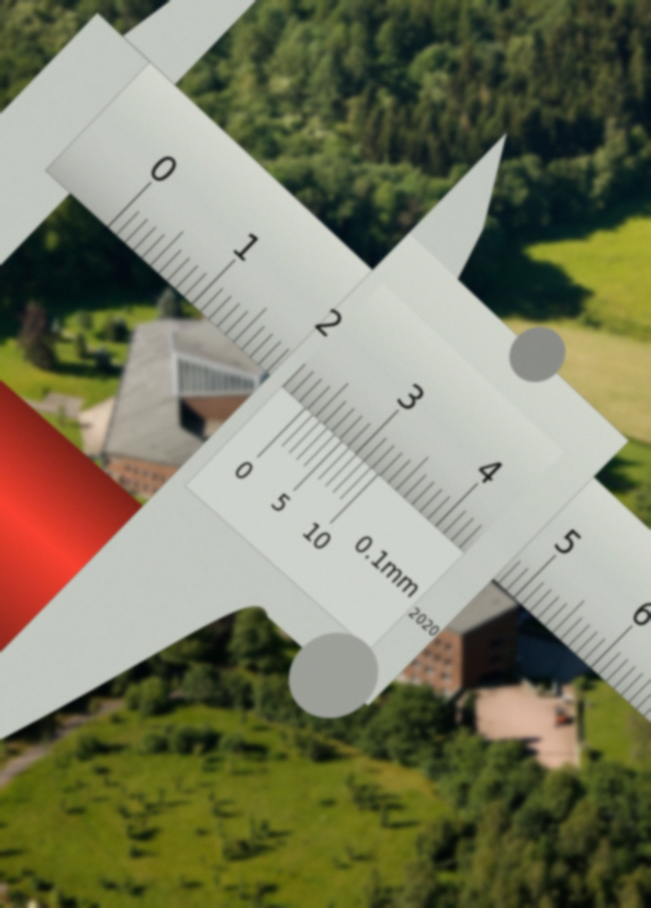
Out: 23.8; mm
